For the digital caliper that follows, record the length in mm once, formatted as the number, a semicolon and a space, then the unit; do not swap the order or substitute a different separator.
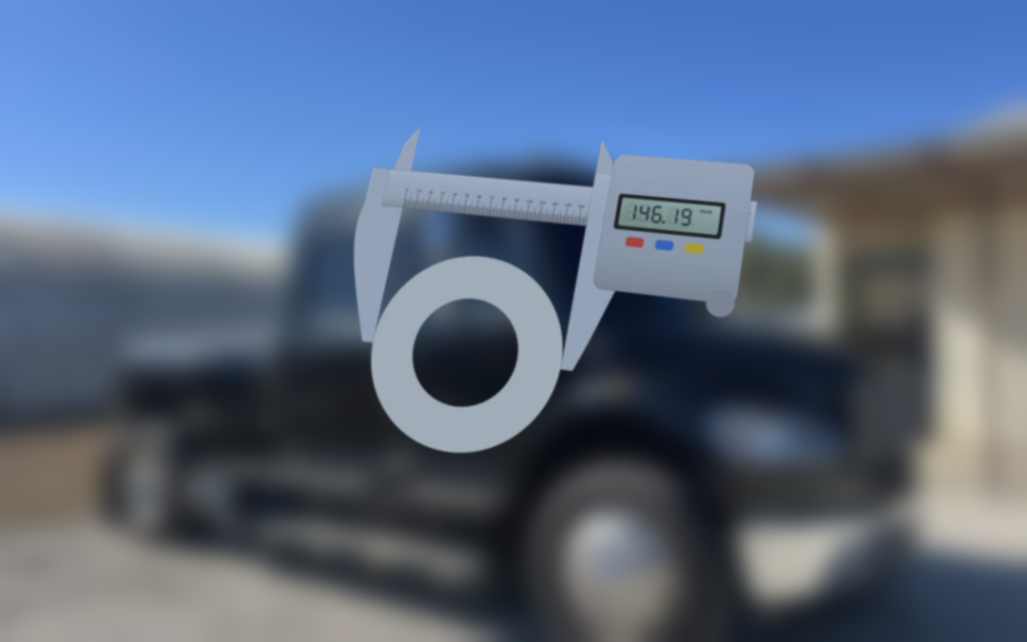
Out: 146.19; mm
